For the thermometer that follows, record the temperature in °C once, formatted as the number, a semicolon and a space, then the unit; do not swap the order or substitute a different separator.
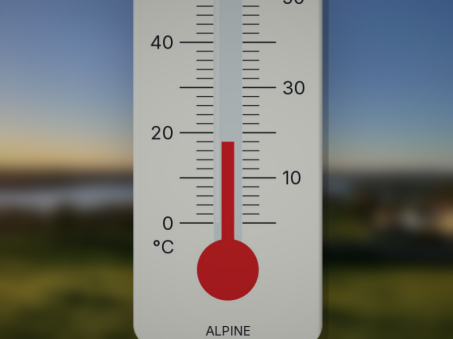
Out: 18; °C
